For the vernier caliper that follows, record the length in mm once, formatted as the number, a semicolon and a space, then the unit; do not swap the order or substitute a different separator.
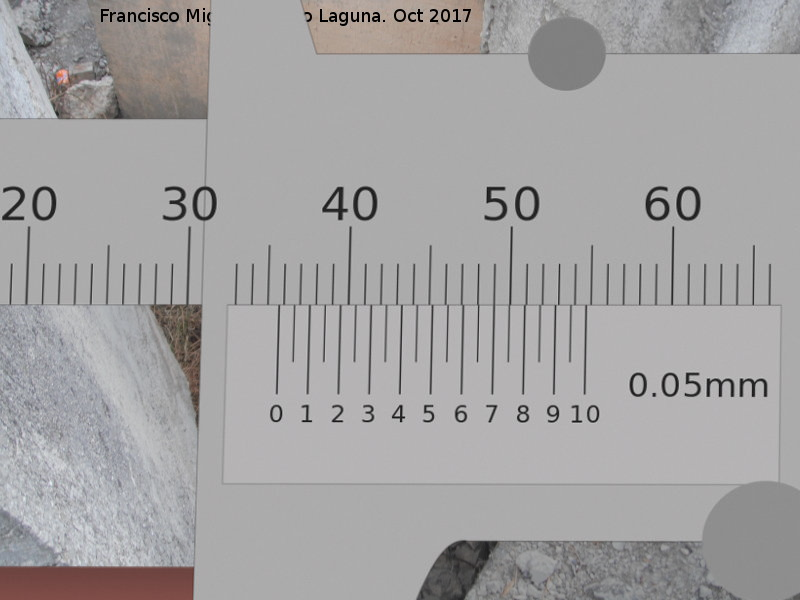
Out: 35.7; mm
